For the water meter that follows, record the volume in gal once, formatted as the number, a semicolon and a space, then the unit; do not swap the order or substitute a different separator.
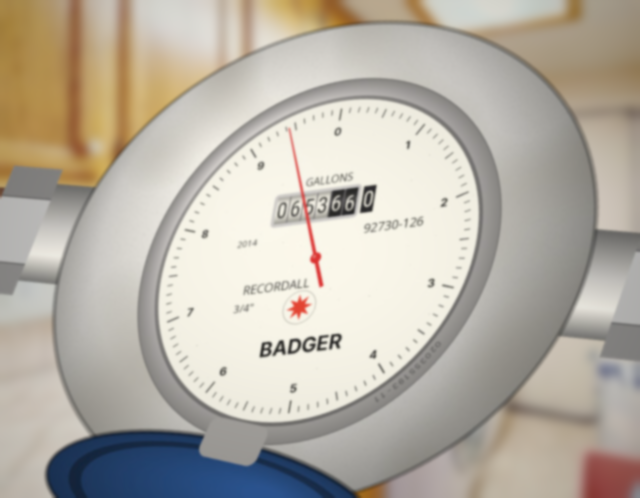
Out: 653659.4; gal
